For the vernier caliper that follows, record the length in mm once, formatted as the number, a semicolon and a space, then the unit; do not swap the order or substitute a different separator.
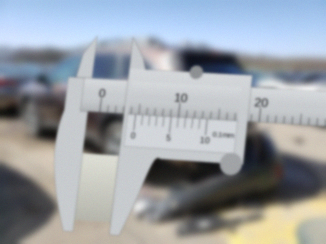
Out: 4.6; mm
